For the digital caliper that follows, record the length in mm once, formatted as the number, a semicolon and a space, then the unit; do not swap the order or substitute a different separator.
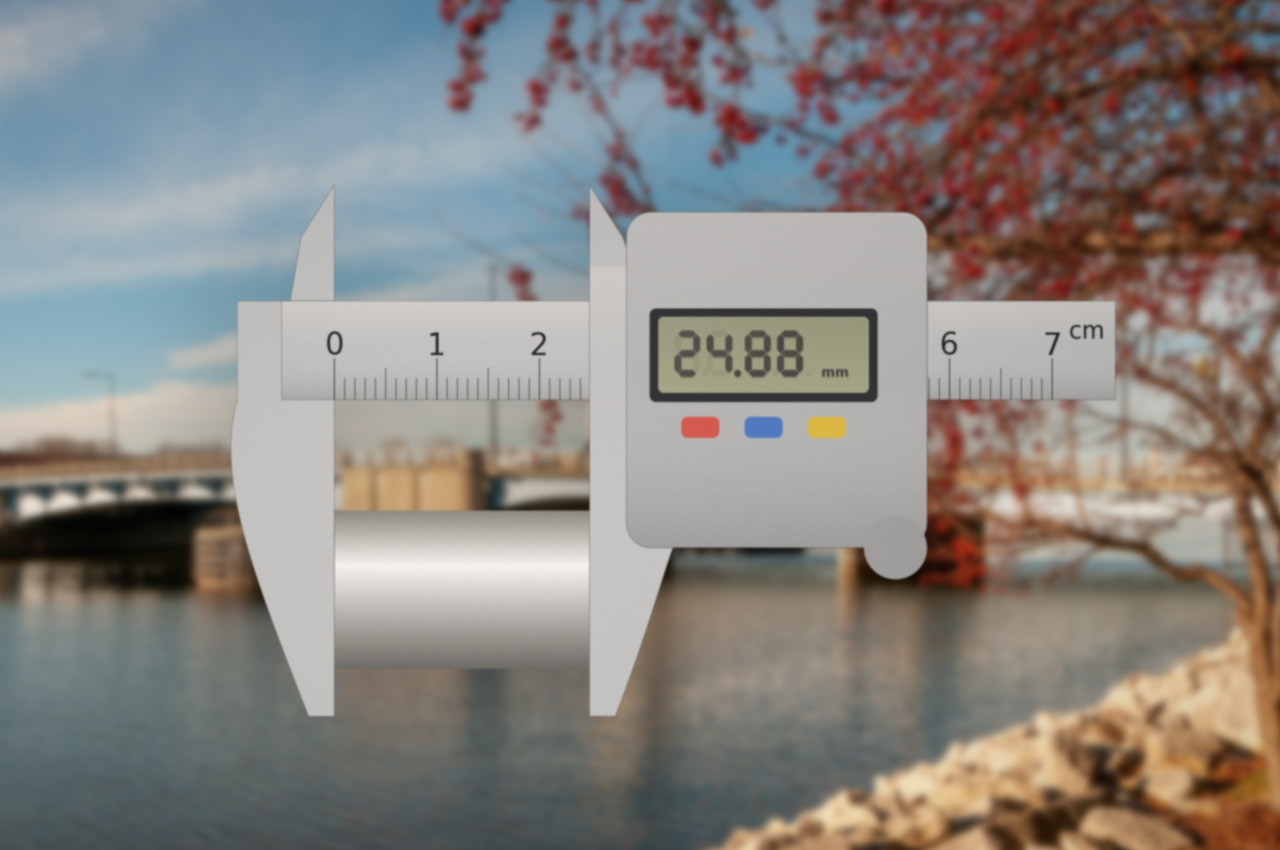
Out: 24.88; mm
